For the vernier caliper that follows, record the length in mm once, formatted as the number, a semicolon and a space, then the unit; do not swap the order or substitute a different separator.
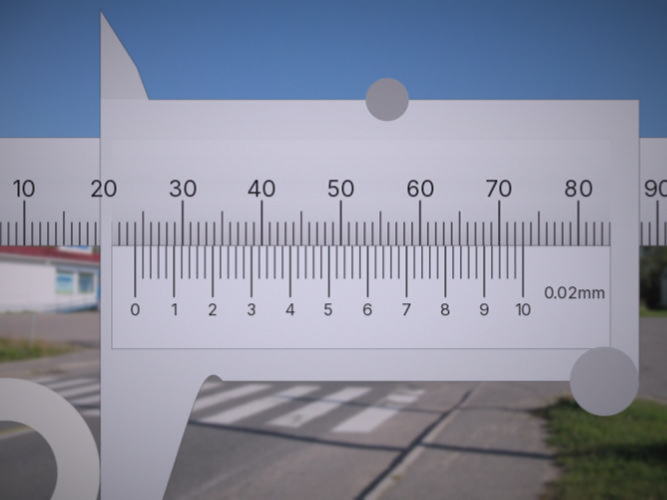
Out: 24.0; mm
